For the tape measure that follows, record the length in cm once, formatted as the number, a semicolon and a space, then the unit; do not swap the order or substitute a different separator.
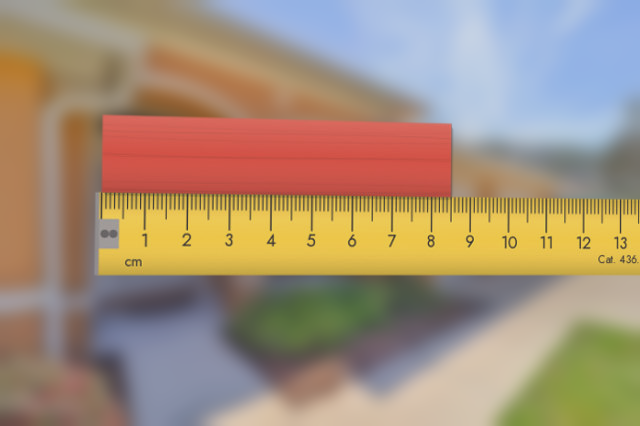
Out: 8.5; cm
